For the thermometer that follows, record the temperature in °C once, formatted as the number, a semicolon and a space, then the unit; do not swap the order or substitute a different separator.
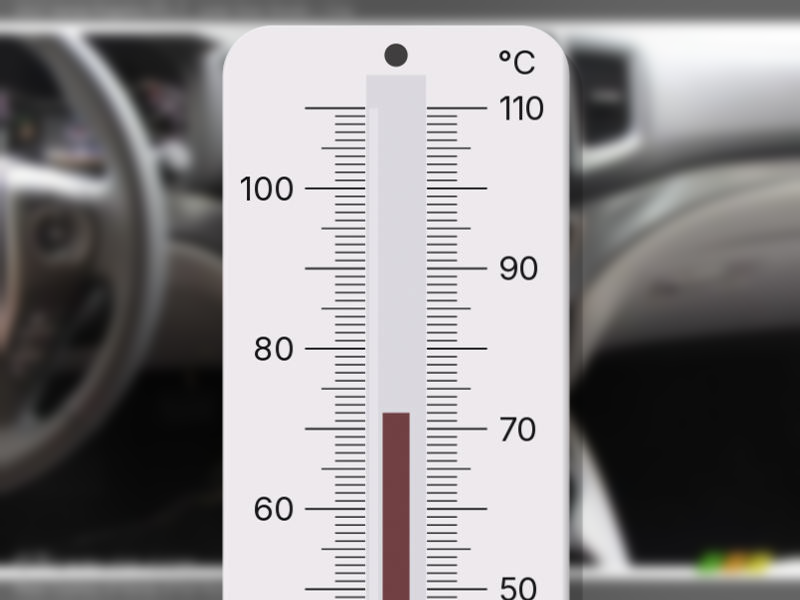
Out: 72; °C
